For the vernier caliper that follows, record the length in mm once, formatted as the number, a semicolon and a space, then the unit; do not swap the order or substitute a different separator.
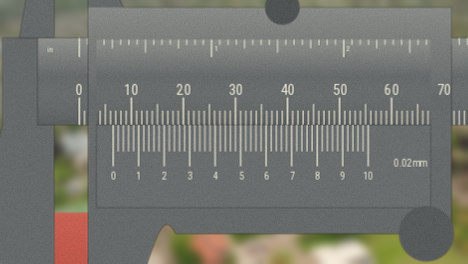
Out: 6.5; mm
